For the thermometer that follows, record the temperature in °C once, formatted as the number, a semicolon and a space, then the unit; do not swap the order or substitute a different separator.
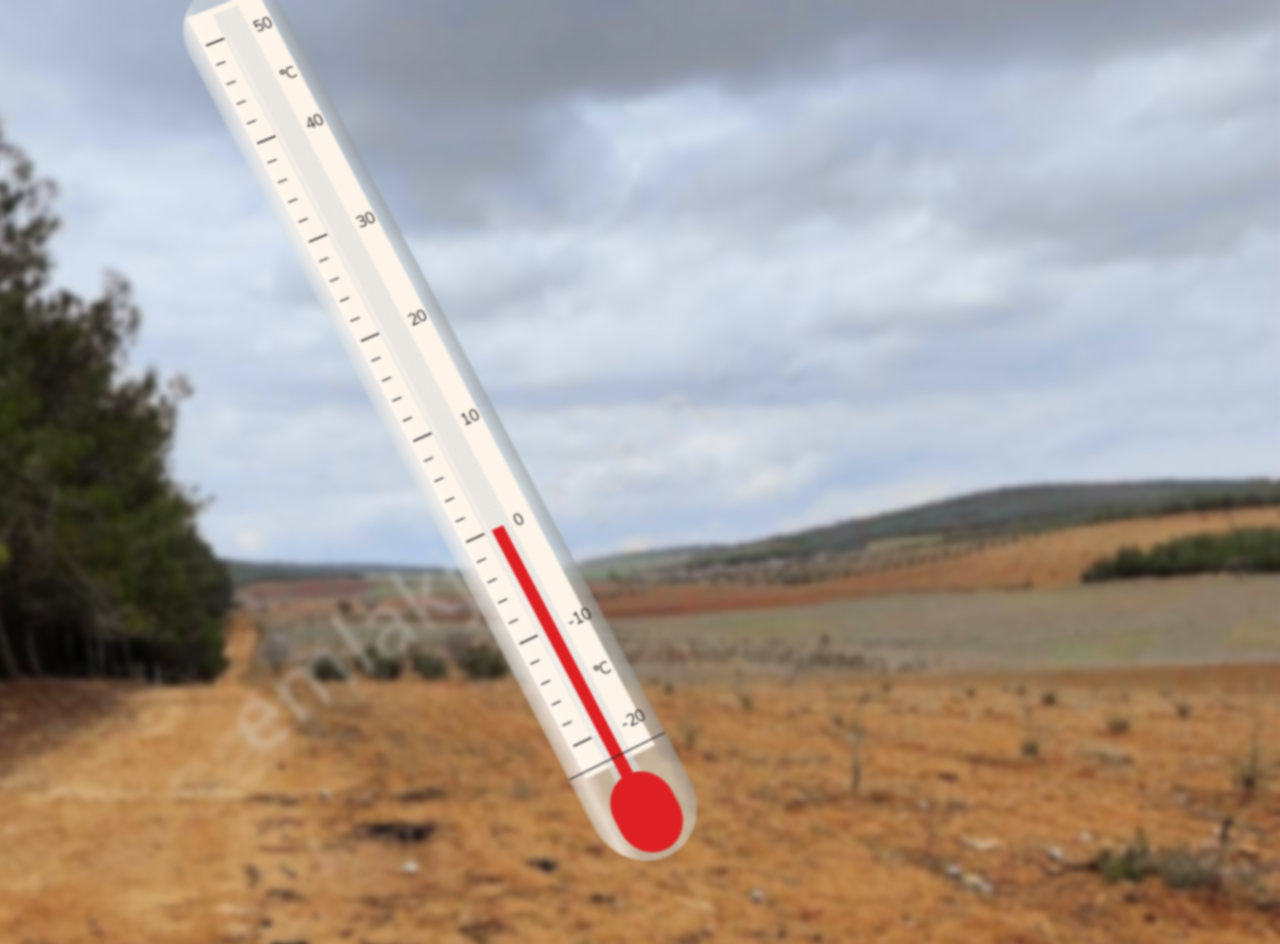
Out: 0; °C
